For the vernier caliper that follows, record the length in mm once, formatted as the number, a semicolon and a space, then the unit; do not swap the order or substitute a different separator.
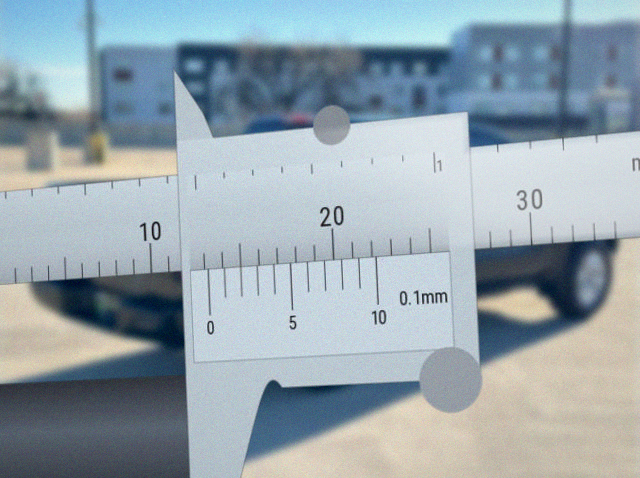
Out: 13.2; mm
